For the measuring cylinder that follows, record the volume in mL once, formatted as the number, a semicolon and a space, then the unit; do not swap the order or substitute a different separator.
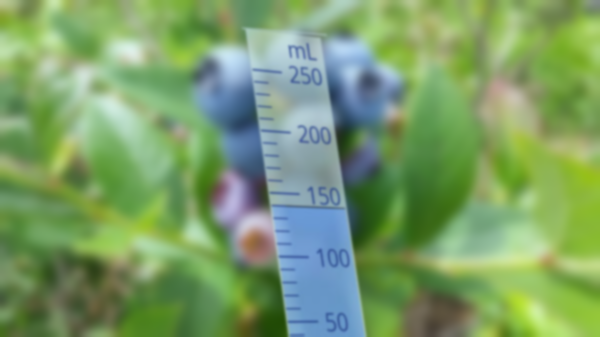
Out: 140; mL
